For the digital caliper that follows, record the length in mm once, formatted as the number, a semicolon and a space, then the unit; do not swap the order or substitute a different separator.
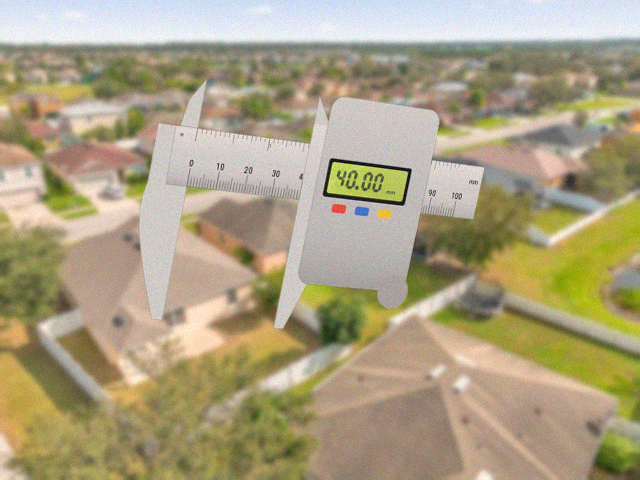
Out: 40.00; mm
